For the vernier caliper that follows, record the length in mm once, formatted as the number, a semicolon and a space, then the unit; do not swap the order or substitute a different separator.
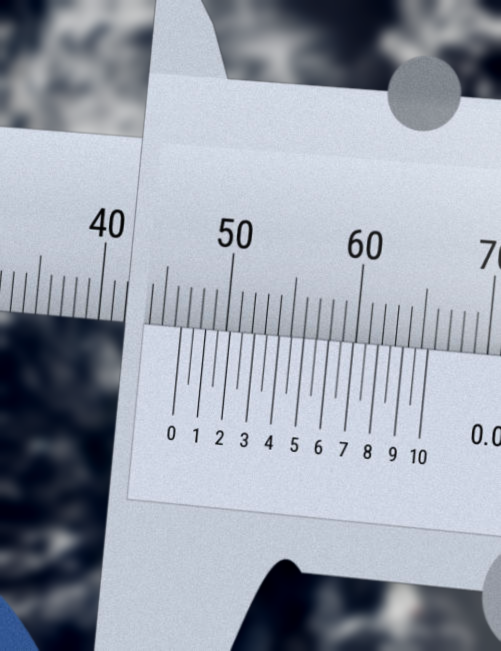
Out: 46.5; mm
